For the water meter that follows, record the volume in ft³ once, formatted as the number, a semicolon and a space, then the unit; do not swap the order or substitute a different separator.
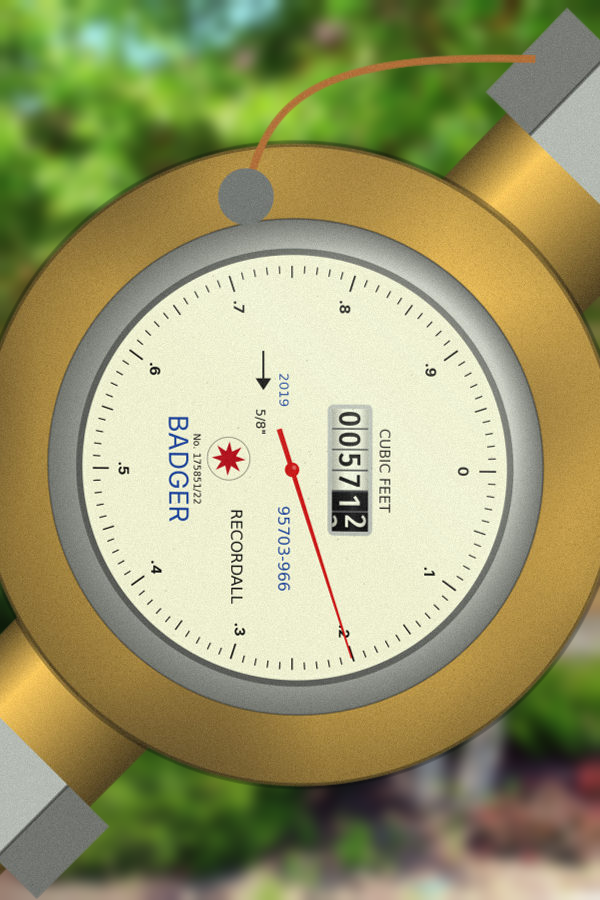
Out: 5712.20; ft³
